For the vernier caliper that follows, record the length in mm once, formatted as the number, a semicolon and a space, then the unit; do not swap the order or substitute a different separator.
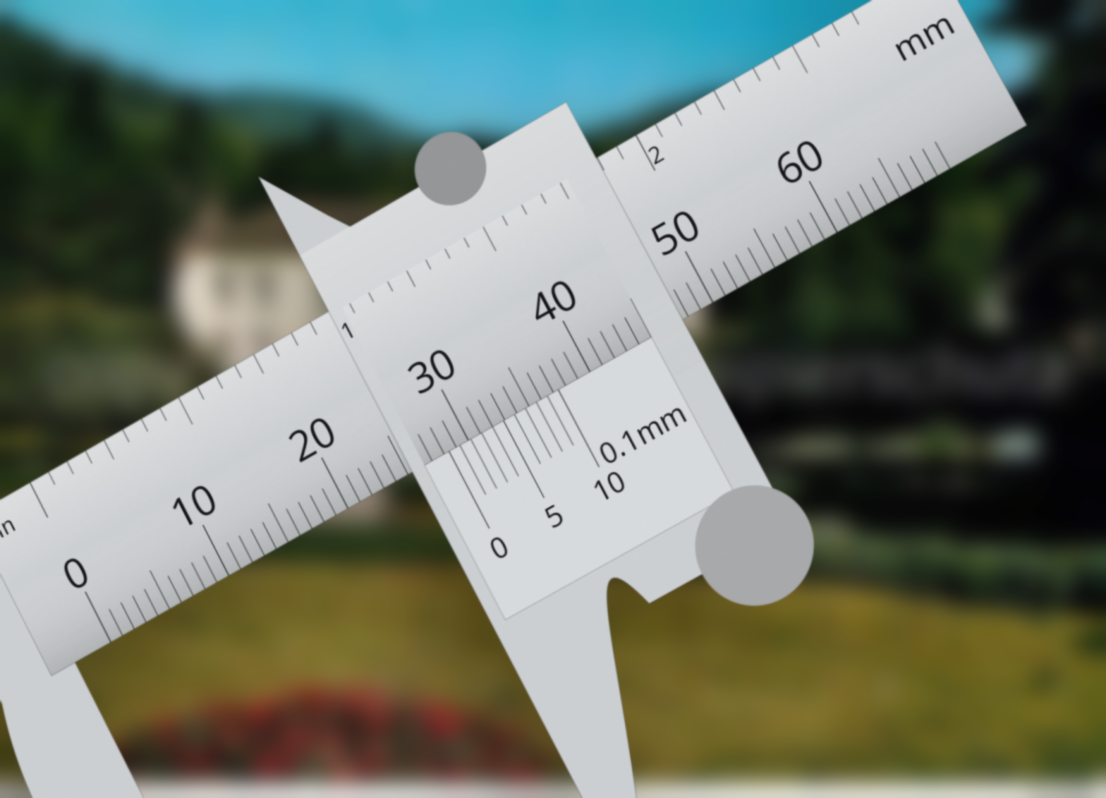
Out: 28.4; mm
